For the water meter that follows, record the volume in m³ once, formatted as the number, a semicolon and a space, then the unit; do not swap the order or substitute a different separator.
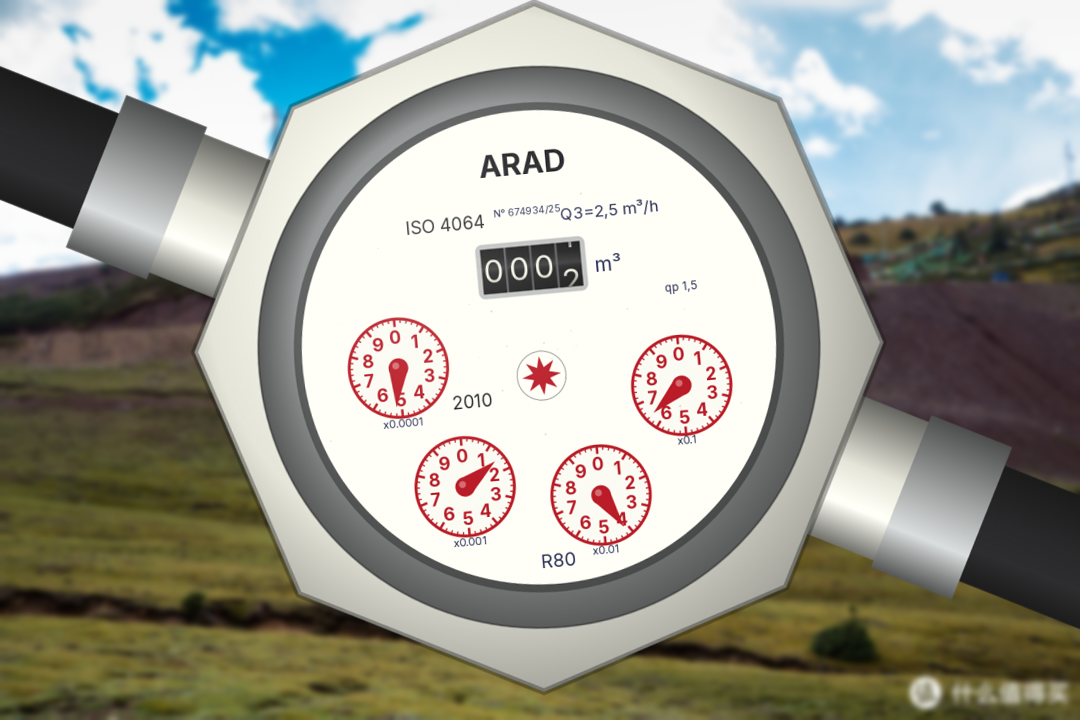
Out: 1.6415; m³
